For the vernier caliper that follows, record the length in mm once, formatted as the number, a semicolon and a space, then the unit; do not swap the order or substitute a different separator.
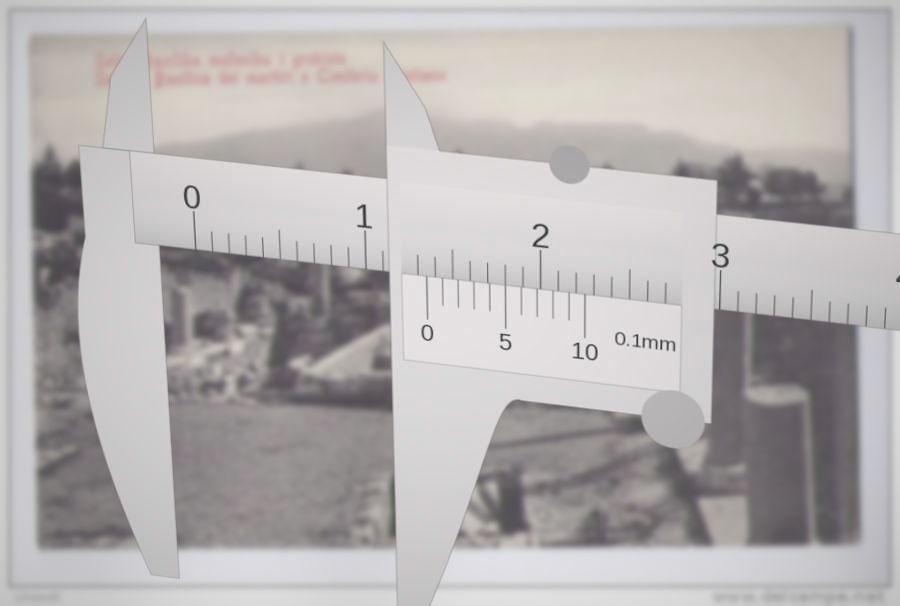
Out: 13.5; mm
